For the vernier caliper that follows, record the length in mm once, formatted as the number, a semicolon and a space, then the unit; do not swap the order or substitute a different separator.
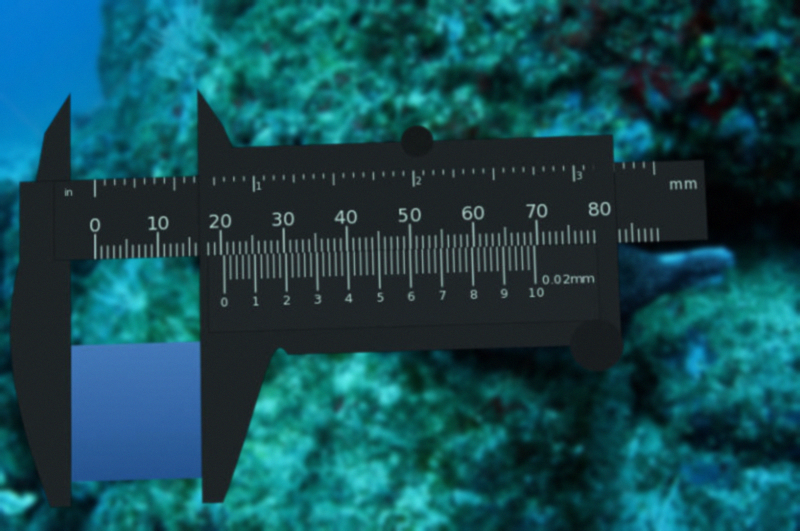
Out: 20.5; mm
